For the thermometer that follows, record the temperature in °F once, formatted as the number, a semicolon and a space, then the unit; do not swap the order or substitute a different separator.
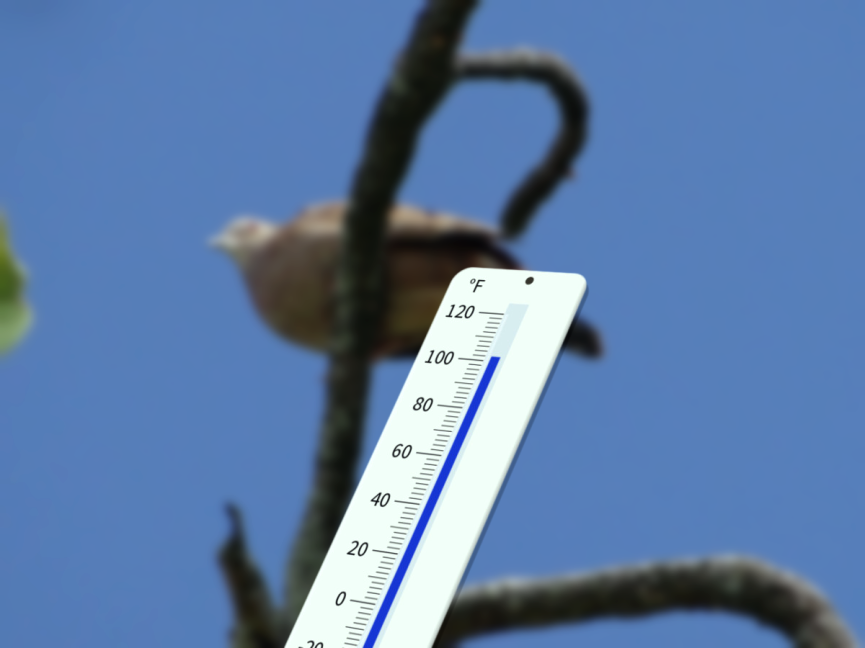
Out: 102; °F
